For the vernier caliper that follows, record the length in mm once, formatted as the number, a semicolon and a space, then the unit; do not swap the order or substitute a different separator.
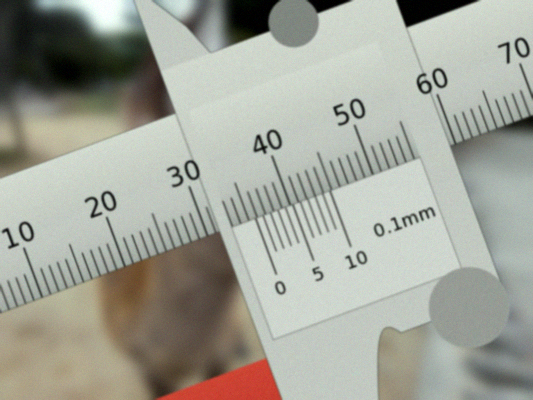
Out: 35.8; mm
